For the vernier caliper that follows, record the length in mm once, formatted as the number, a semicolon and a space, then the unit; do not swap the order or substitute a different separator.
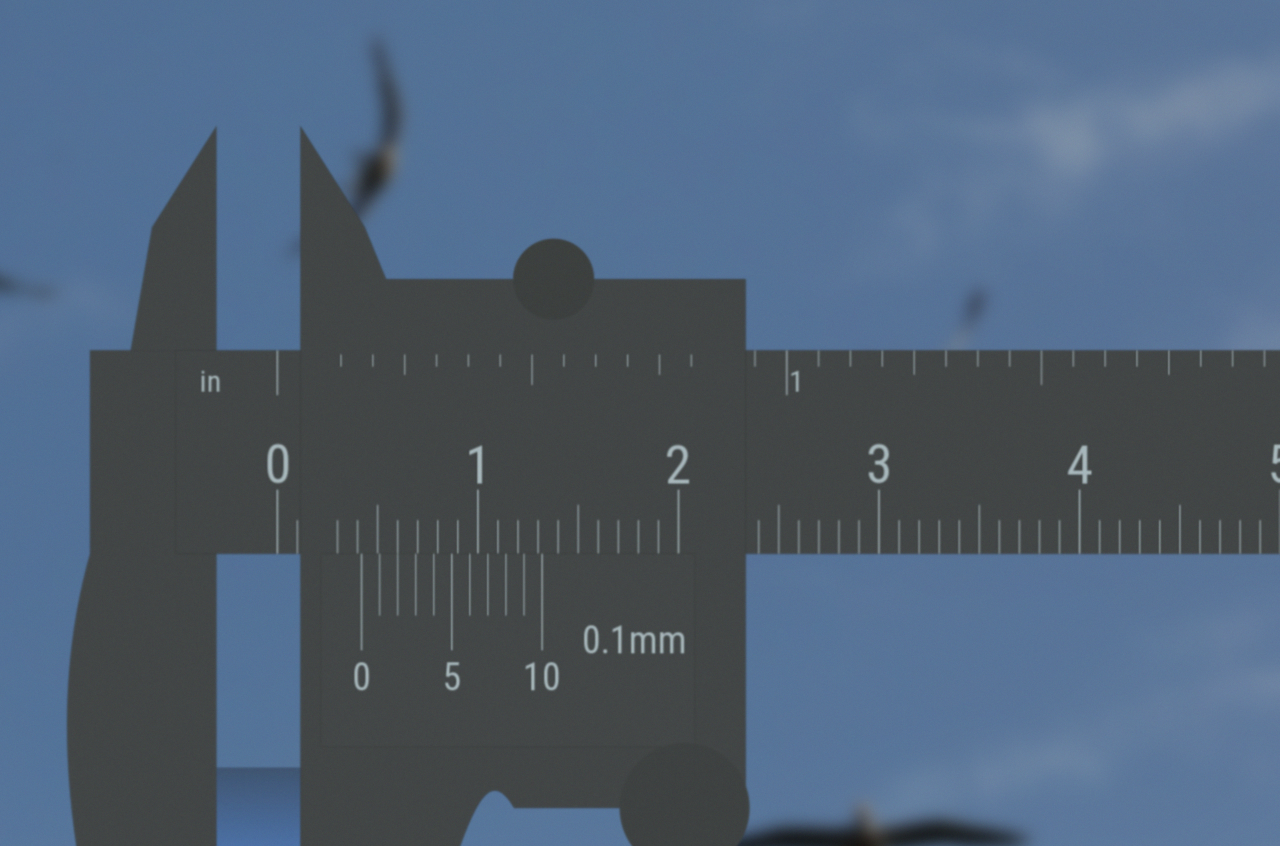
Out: 4.2; mm
